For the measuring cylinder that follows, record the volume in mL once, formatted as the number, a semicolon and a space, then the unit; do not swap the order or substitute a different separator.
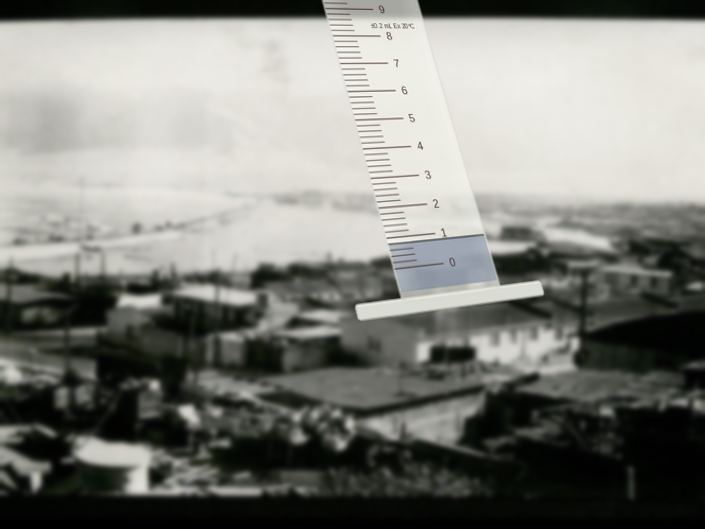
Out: 0.8; mL
